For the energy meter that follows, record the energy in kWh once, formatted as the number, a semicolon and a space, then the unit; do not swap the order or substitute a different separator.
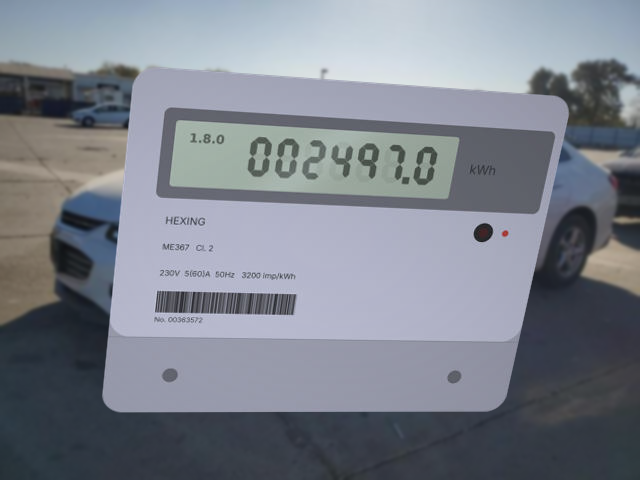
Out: 2497.0; kWh
